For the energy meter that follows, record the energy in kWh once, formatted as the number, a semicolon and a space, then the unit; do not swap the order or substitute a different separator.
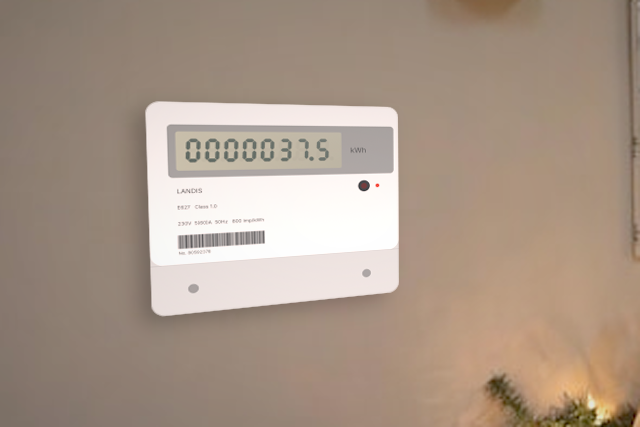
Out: 37.5; kWh
